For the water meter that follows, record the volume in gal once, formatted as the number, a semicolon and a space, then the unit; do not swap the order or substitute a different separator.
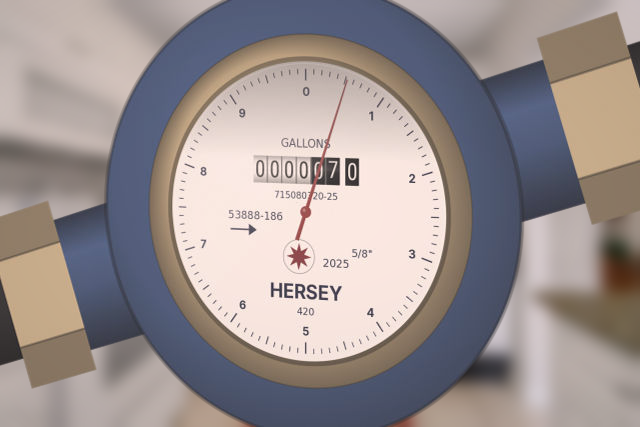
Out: 70.5; gal
